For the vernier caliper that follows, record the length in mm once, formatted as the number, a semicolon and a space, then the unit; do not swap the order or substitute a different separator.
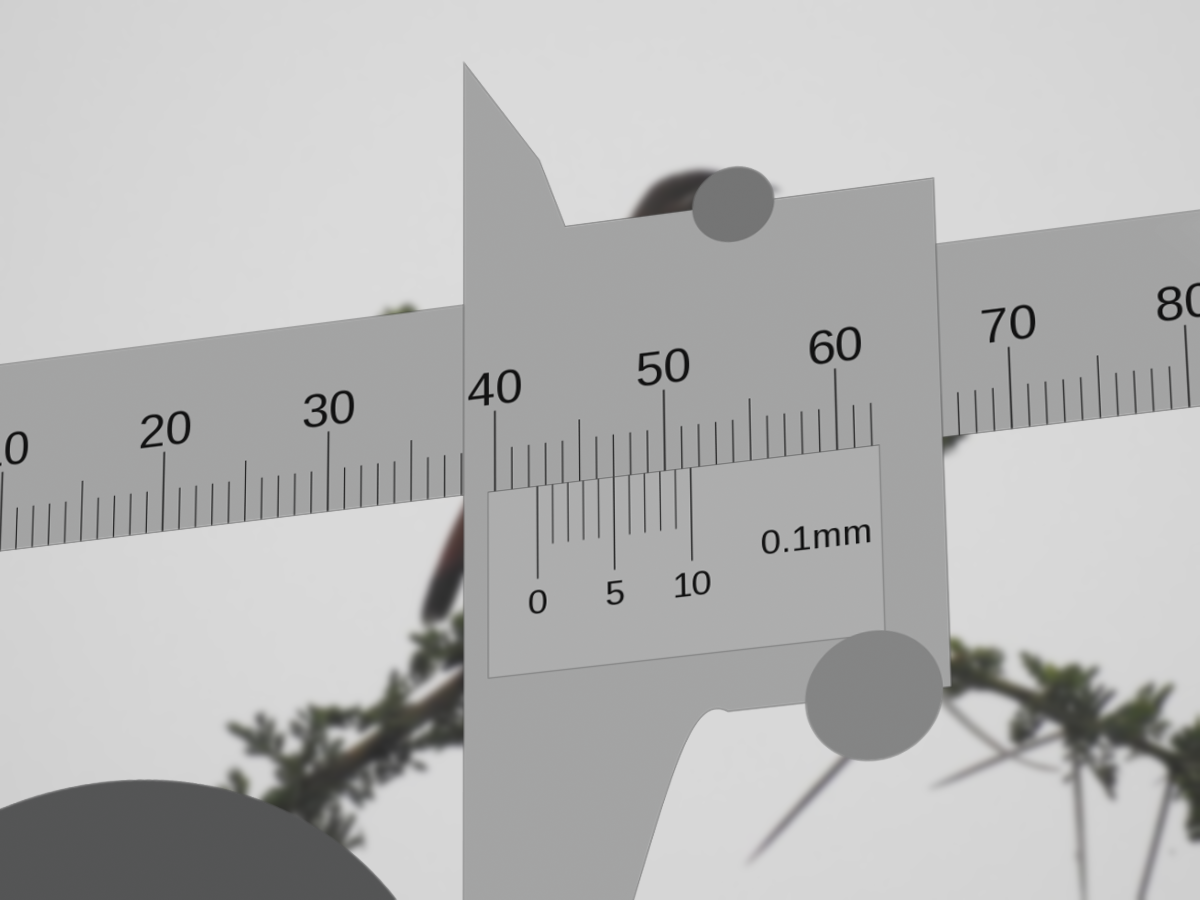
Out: 42.5; mm
